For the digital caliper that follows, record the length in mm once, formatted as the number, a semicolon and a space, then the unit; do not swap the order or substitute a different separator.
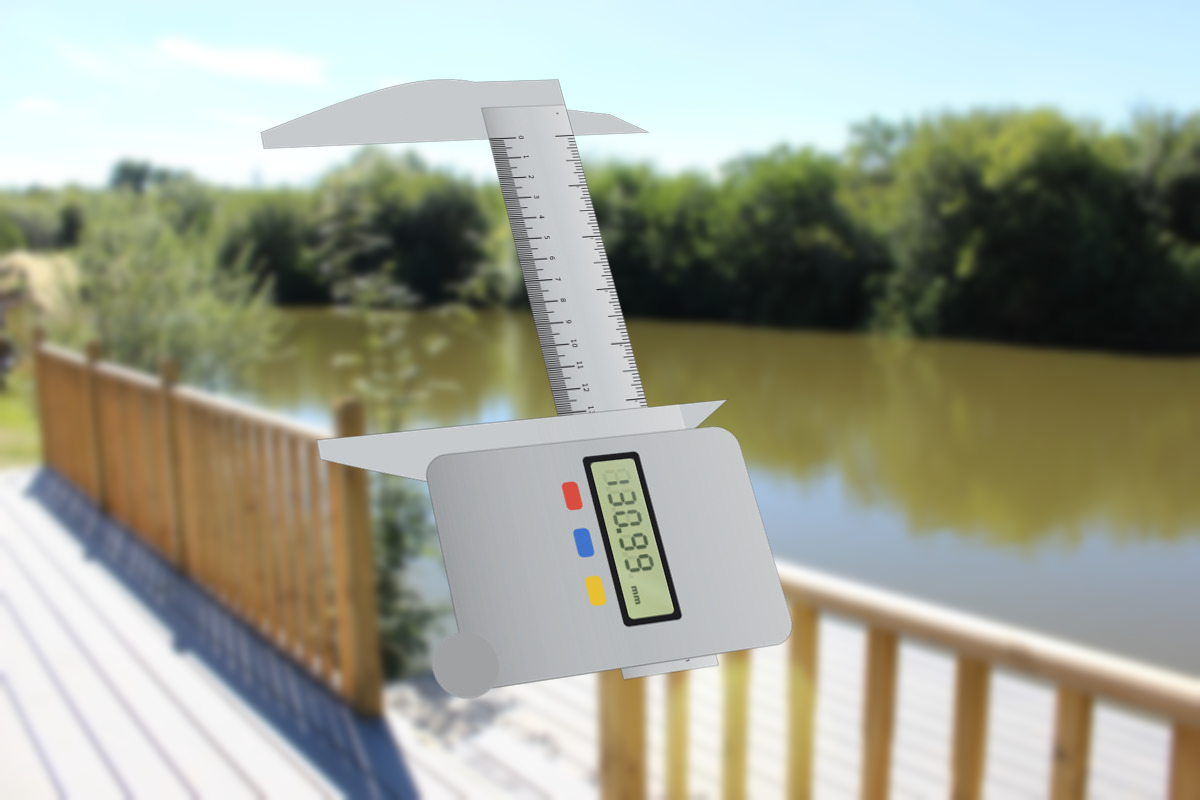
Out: 130.99; mm
